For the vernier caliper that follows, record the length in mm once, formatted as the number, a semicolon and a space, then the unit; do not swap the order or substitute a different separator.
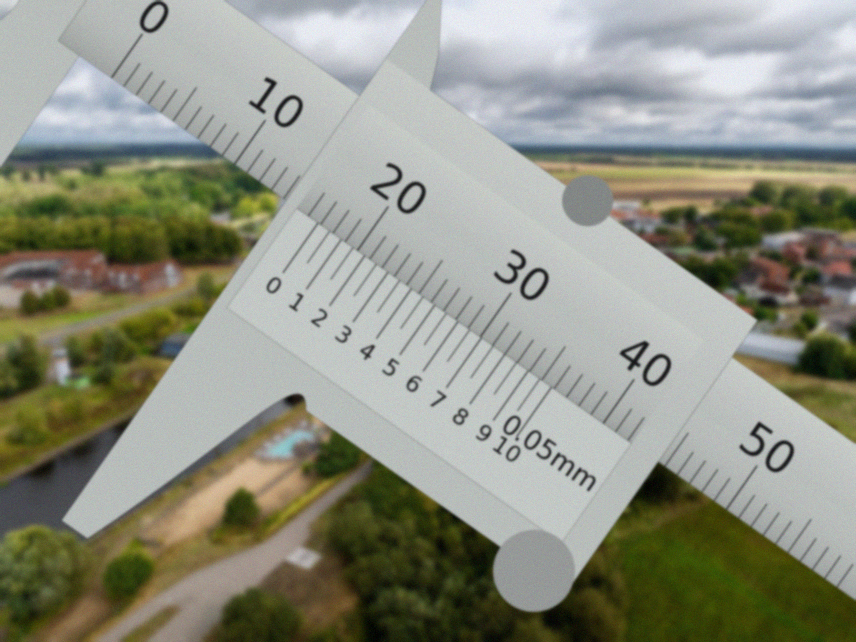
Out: 16.8; mm
